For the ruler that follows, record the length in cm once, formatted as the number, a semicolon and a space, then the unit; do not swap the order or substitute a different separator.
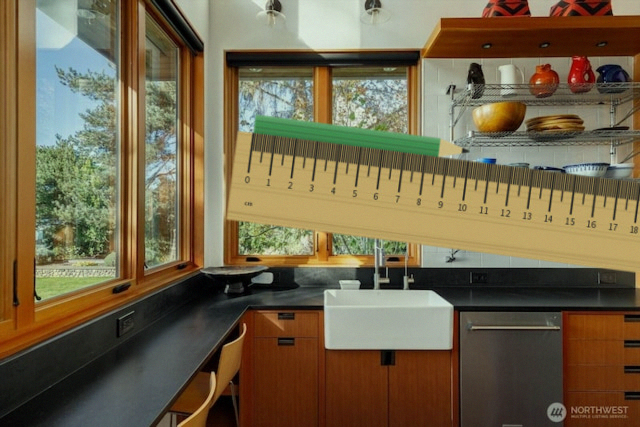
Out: 10; cm
